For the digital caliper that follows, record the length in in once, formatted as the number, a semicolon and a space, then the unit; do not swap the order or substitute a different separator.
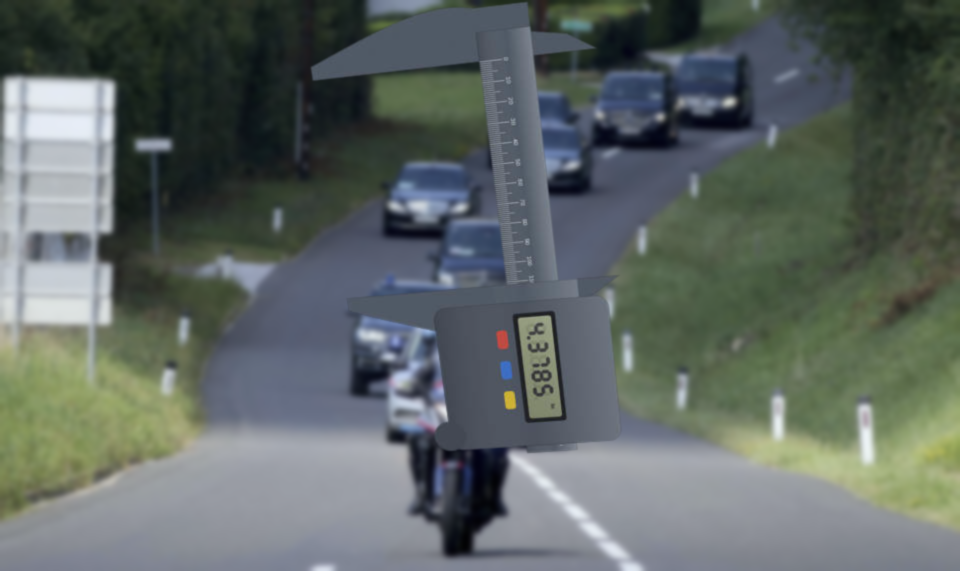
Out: 4.3785; in
